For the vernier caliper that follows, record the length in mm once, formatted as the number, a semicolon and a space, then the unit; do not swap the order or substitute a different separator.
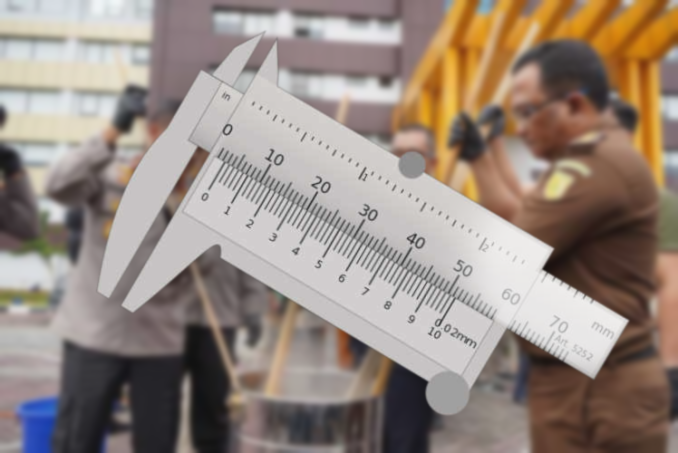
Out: 2.5; mm
